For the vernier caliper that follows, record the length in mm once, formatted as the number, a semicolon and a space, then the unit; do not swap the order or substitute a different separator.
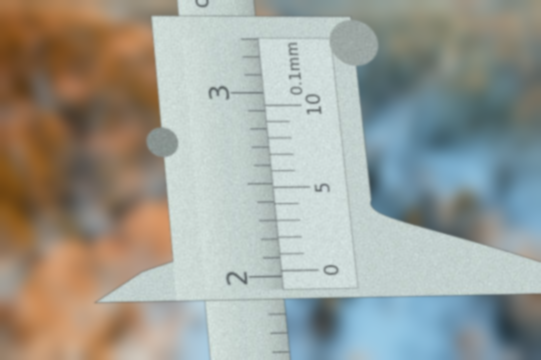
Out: 20.3; mm
